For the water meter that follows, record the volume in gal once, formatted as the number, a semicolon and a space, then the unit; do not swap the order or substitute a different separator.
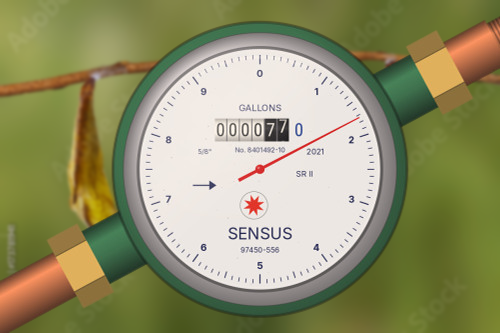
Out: 771.7; gal
